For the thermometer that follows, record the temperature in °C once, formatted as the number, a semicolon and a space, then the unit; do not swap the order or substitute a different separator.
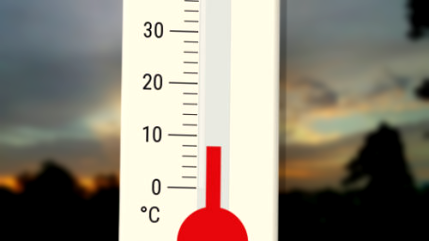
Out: 8; °C
